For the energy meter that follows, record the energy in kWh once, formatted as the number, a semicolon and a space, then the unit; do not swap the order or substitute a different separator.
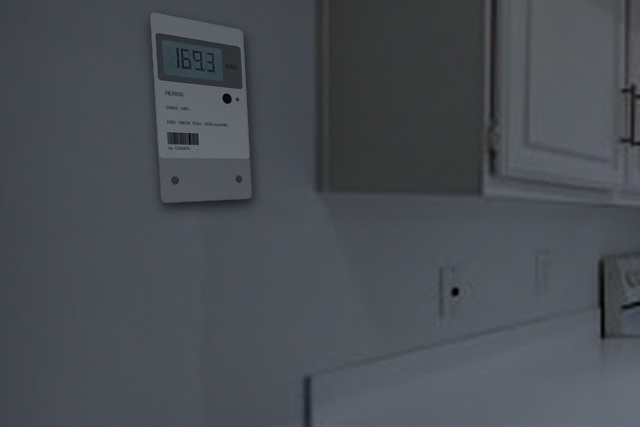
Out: 169.3; kWh
